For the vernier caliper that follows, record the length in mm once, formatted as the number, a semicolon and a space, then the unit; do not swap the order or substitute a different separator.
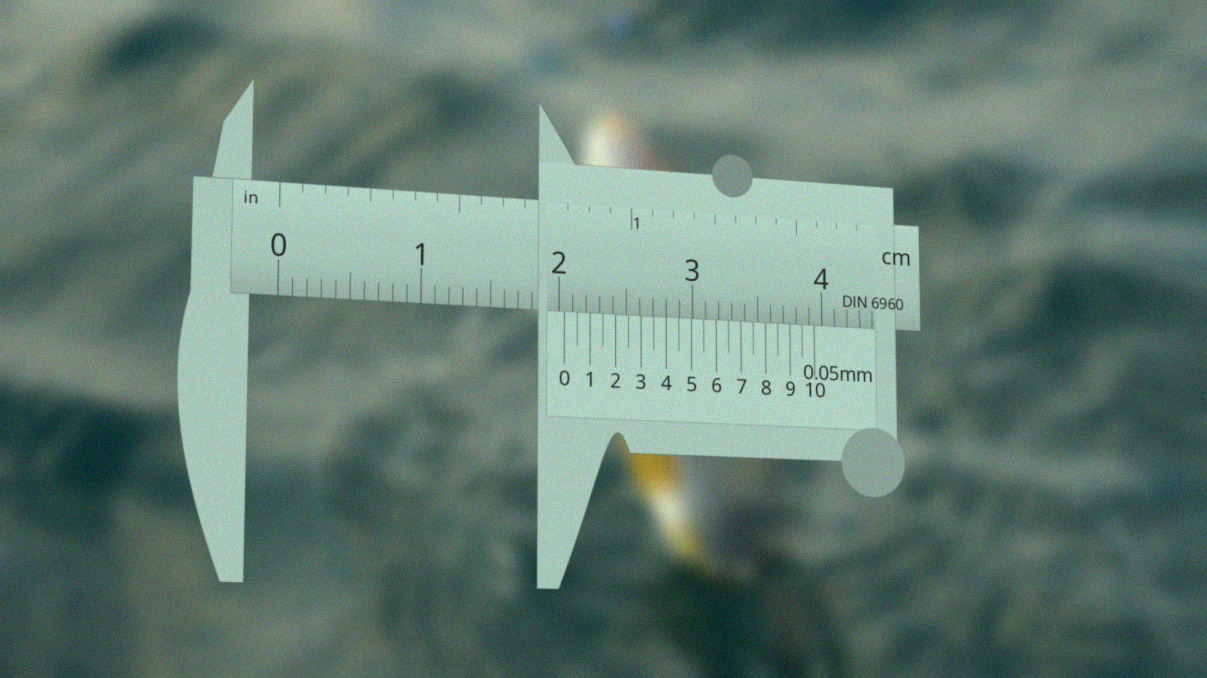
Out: 20.4; mm
